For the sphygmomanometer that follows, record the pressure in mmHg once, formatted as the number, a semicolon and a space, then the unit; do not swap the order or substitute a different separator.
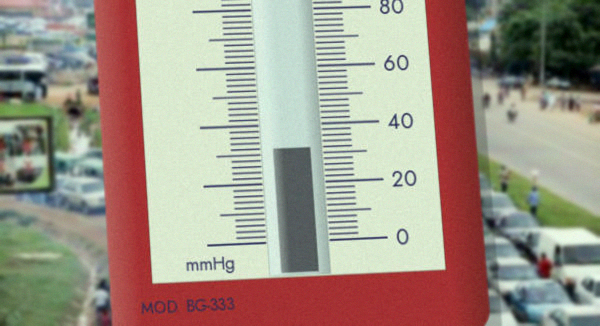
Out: 32; mmHg
